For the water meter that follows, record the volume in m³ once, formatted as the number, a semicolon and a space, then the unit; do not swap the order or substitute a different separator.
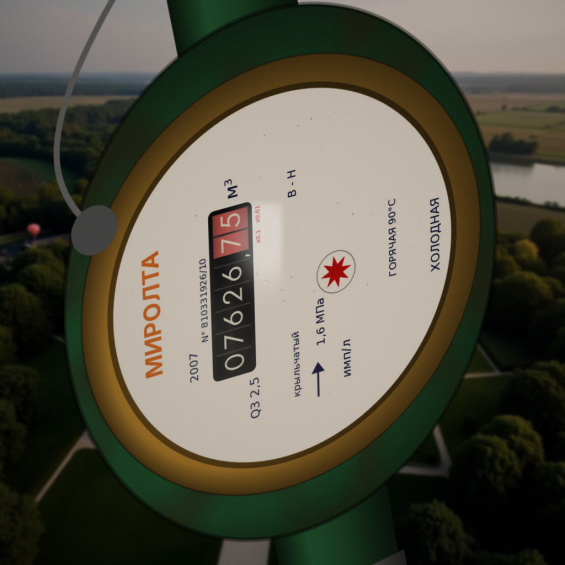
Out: 7626.75; m³
